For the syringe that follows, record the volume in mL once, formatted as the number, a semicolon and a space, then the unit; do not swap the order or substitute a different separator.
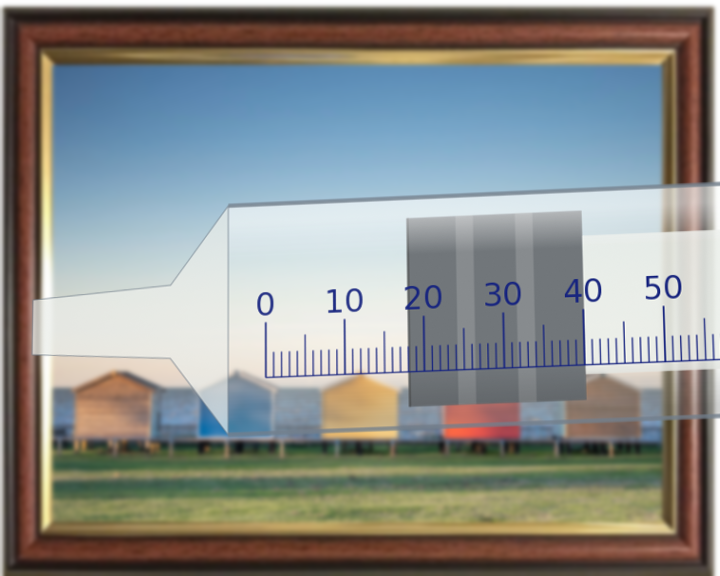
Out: 18; mL
